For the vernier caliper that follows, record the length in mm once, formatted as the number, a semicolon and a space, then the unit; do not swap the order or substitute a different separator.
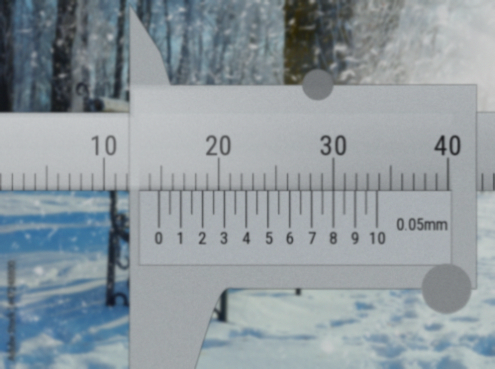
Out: 14.8; mm
